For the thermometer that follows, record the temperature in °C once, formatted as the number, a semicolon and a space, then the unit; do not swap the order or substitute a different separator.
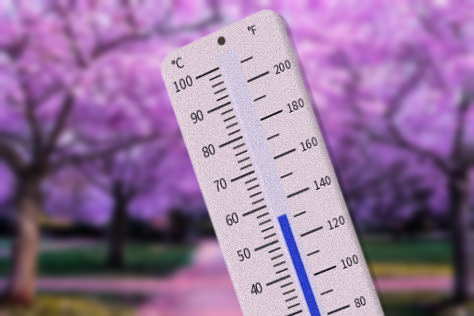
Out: 56; °C
